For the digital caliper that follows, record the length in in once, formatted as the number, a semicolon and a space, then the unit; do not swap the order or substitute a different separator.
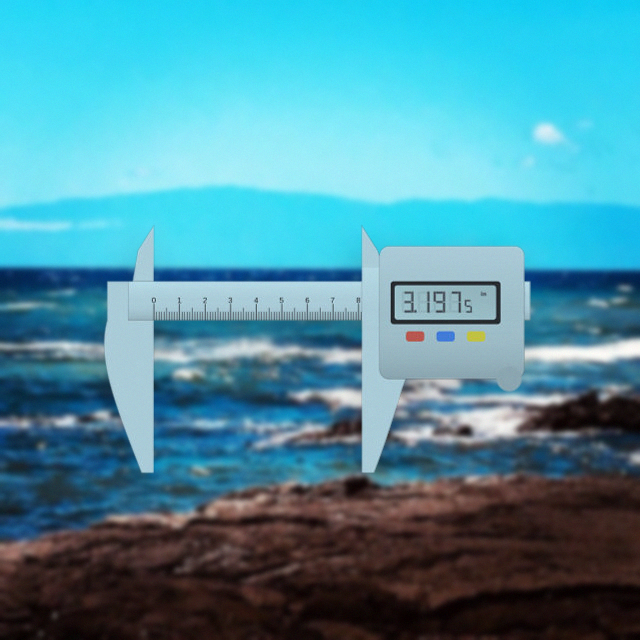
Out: 3.1975; in
